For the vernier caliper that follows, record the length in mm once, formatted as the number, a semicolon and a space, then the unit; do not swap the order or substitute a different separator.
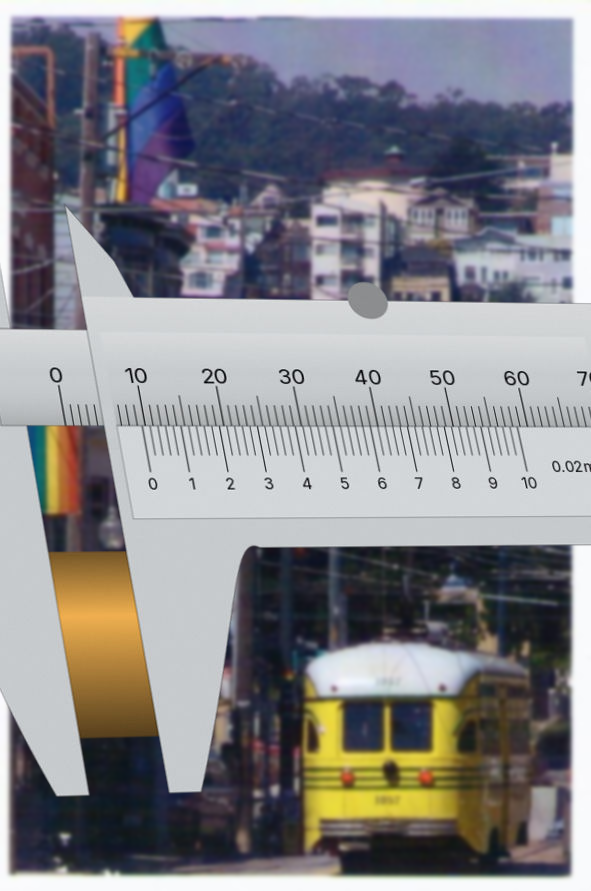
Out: 9.6; mm
